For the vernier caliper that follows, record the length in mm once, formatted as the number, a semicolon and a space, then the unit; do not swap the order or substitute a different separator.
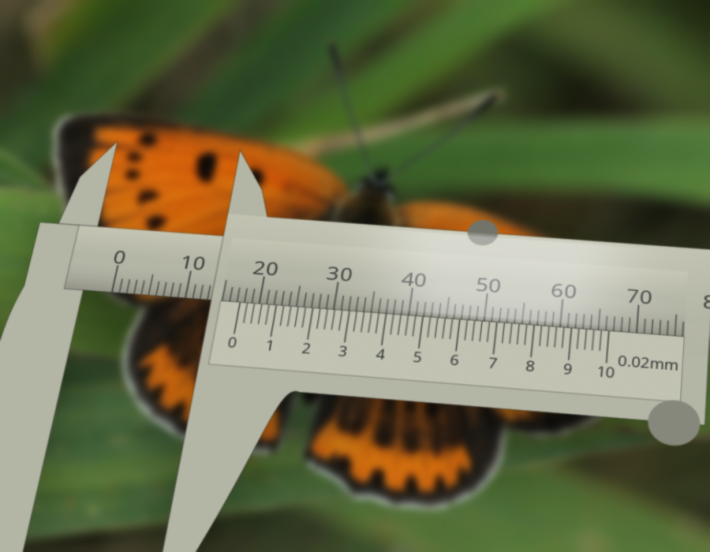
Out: 17.4; mm
